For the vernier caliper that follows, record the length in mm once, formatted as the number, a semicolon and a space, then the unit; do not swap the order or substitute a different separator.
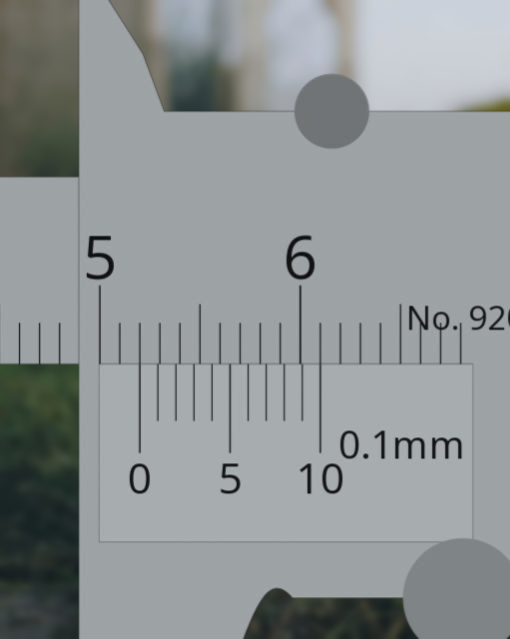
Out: 52.0; mm
